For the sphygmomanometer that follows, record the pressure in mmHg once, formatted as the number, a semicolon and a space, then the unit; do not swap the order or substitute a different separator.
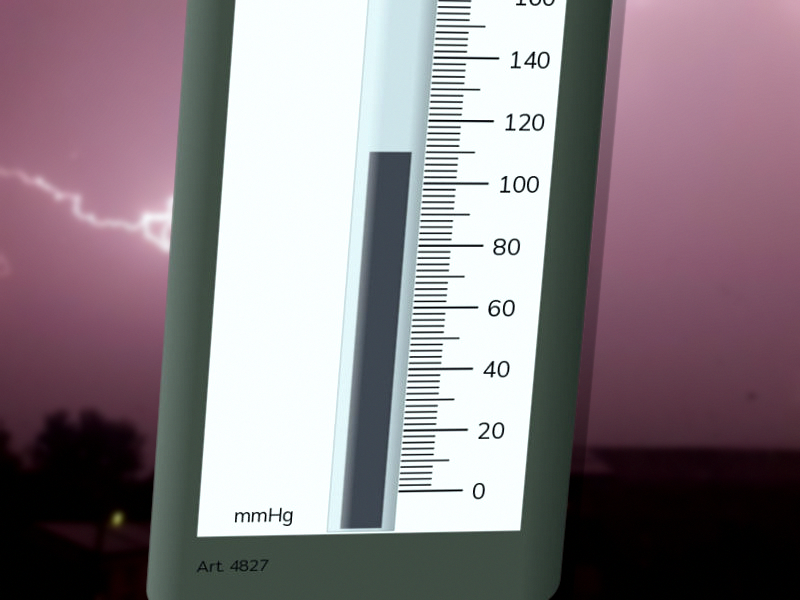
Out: 110; mmHg
